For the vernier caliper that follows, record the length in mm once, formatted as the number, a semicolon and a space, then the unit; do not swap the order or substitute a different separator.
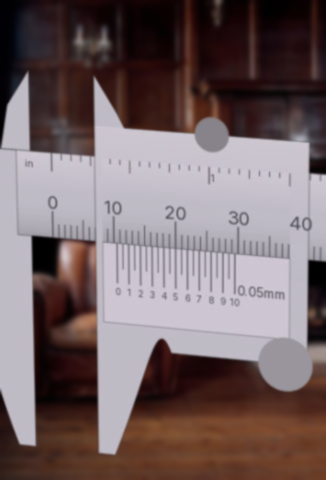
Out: 10.5; mm
